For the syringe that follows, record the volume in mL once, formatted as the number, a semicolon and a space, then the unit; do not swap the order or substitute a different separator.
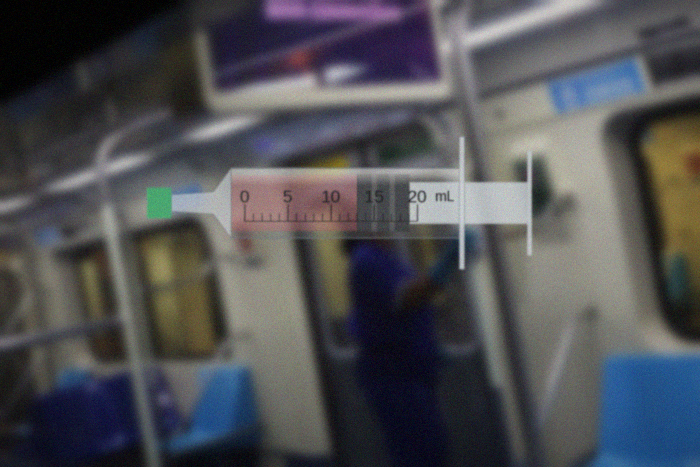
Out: 13; mL
